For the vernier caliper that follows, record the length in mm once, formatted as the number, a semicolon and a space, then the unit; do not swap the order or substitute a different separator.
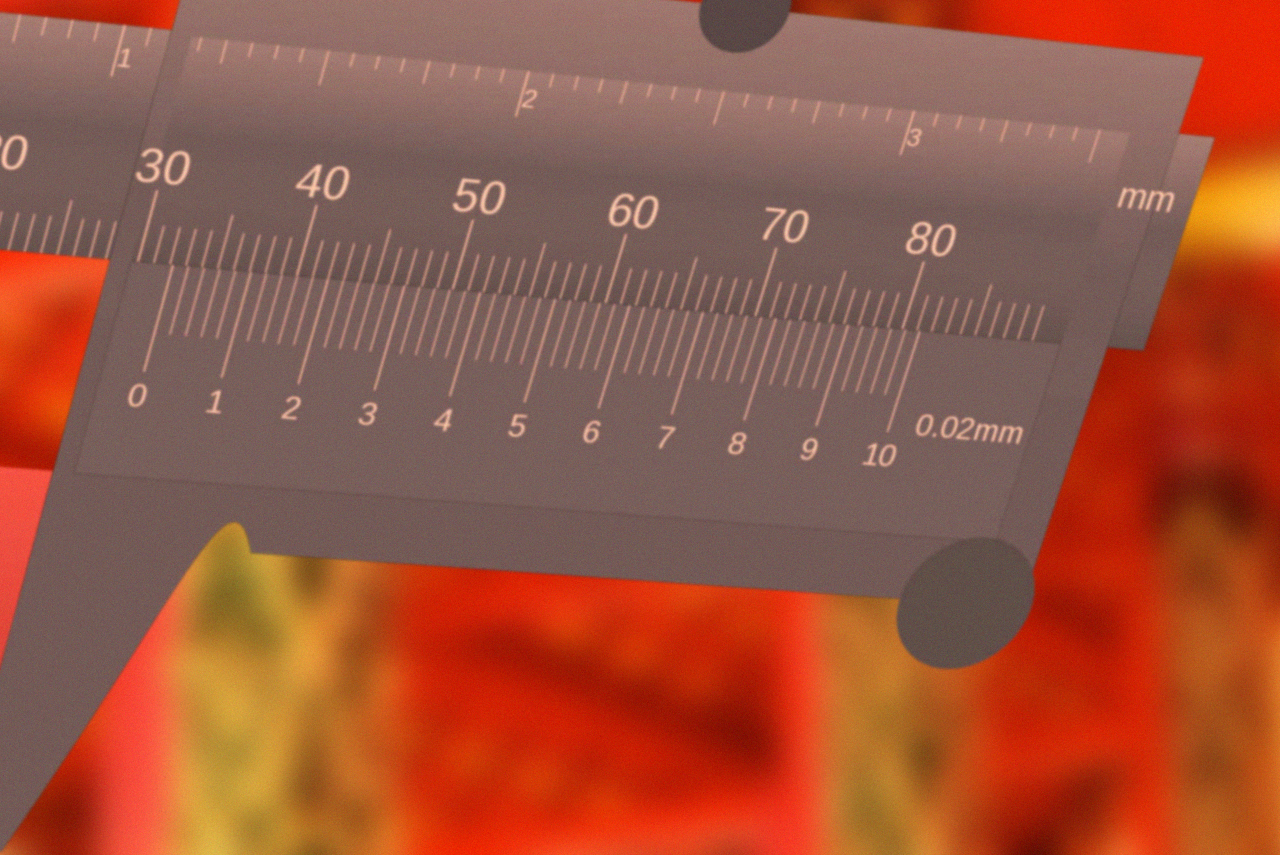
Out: 32.2; mm
